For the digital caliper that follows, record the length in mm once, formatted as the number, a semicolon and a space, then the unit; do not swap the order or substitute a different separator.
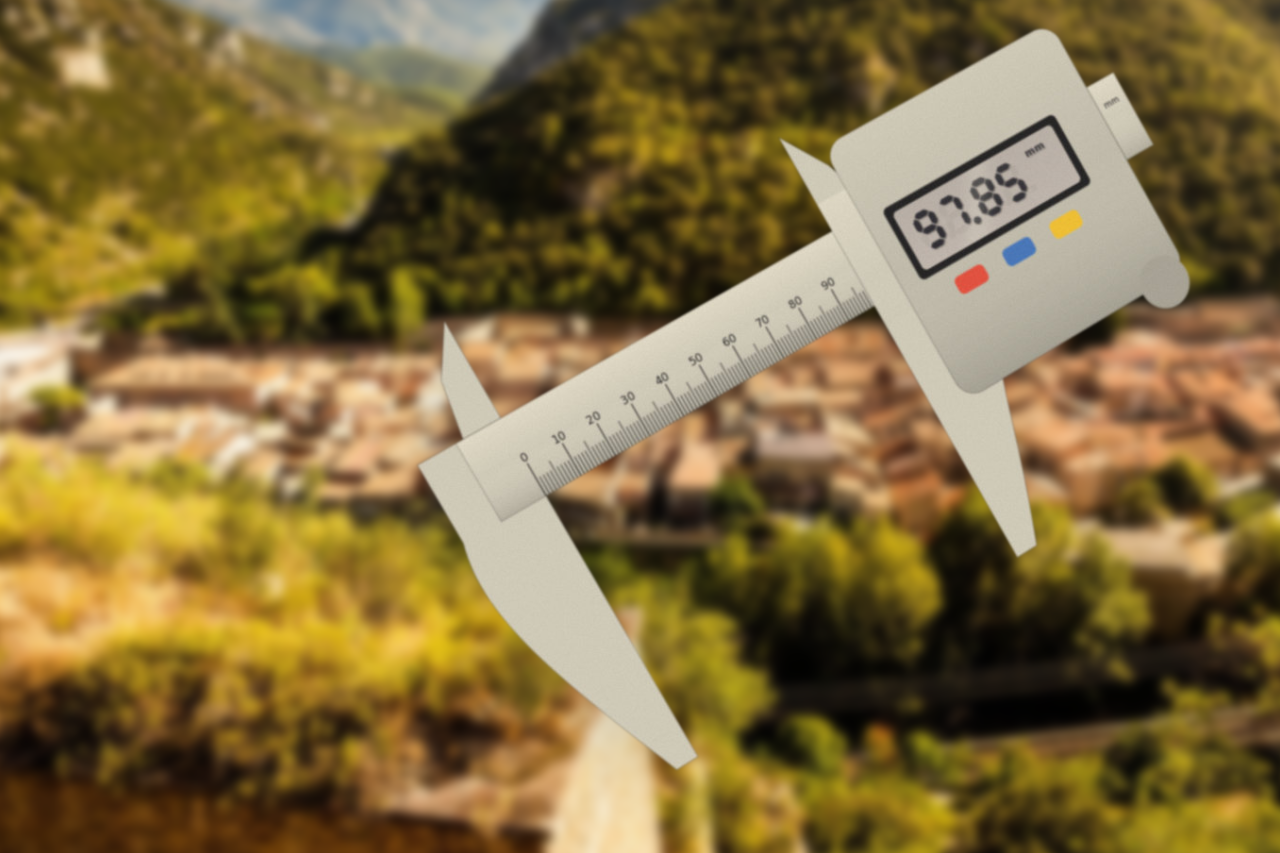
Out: 97.85; mm
